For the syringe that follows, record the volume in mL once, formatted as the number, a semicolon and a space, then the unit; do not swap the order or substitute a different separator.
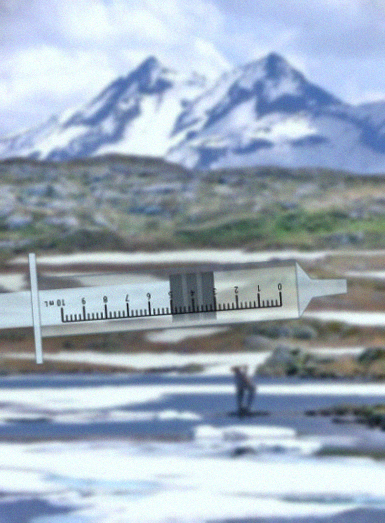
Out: 3; mL
